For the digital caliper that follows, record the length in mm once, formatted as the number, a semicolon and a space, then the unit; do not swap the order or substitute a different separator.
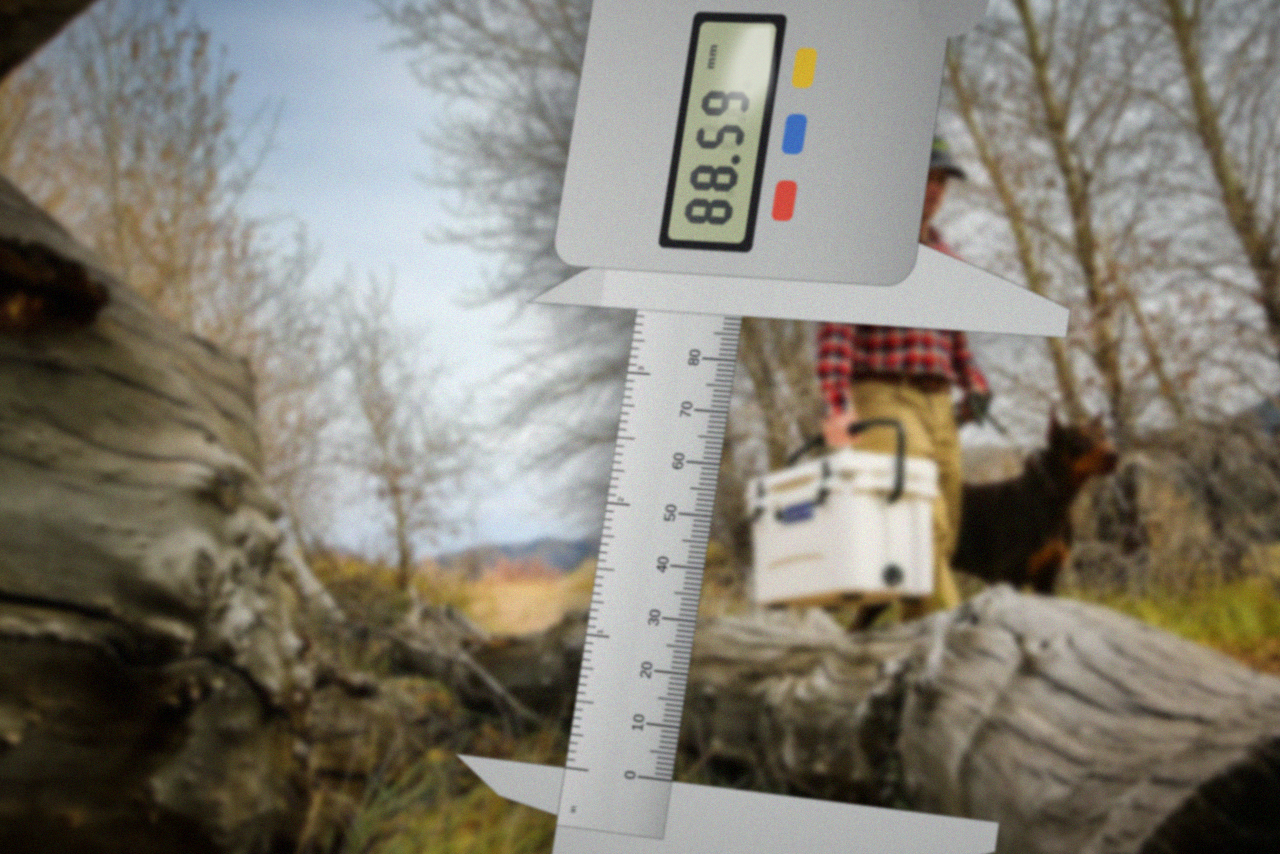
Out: 88.59; mm
